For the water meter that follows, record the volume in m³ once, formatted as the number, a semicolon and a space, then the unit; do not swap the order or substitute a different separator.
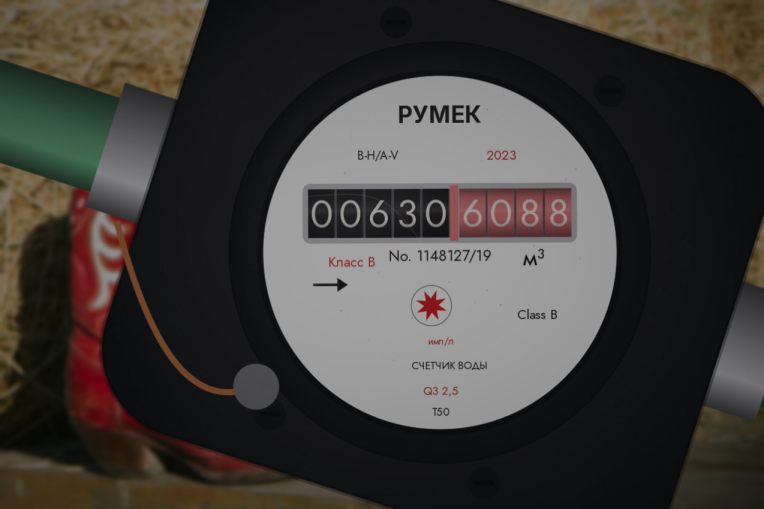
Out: 630.6088; m³
